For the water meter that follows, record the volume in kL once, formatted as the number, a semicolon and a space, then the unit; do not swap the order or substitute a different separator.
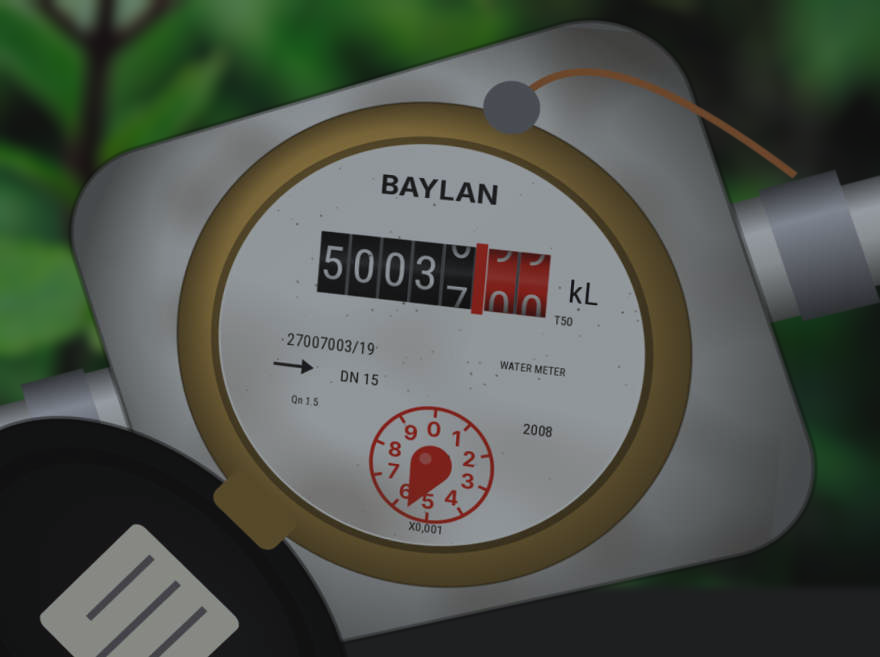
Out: 50036.995; kL
